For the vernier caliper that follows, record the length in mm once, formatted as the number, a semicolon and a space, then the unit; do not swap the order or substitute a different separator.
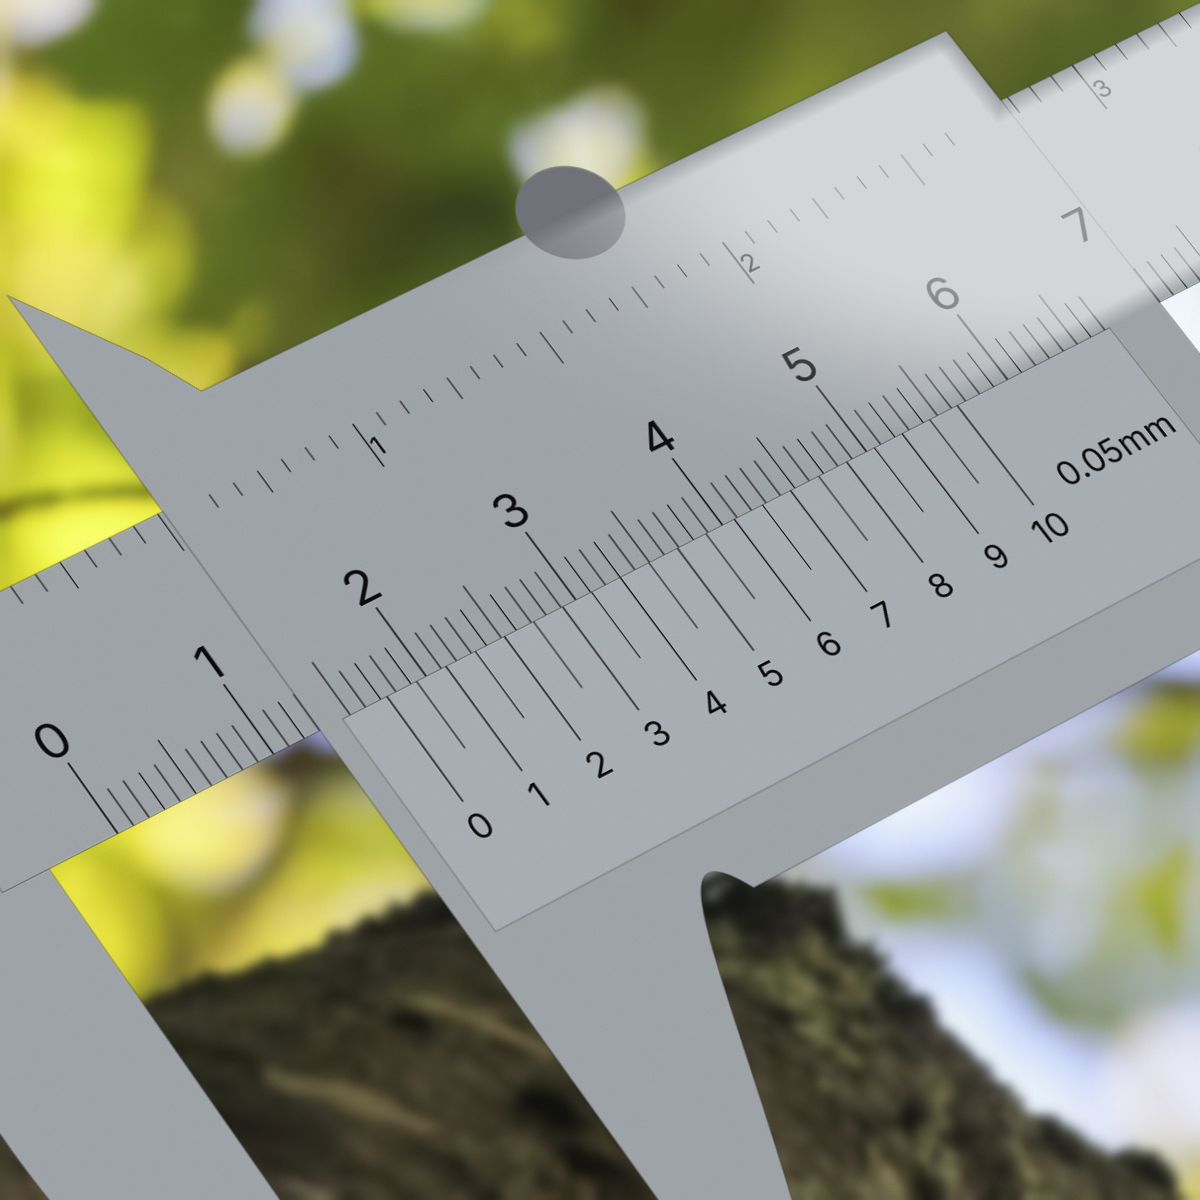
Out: 17.4; mm
